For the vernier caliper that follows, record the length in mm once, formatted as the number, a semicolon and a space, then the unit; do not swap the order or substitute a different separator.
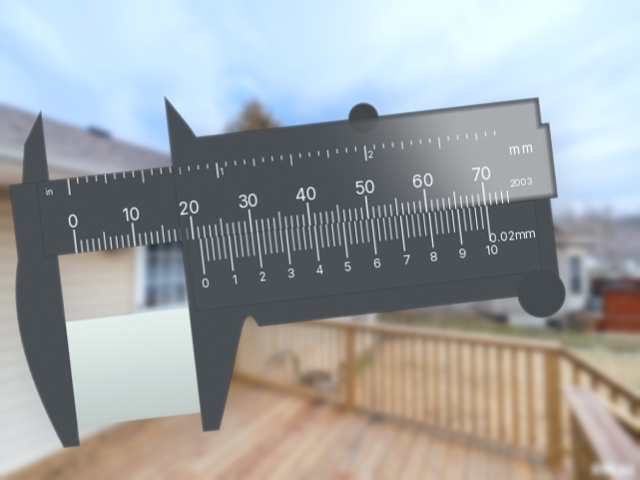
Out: 21.2; mm
